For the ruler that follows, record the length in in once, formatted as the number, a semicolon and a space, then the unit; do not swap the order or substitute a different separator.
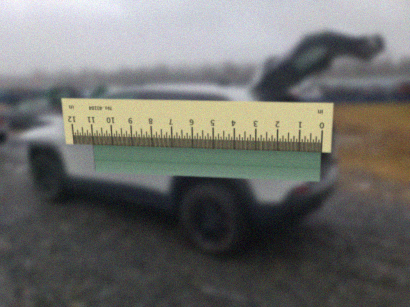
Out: 11; in
